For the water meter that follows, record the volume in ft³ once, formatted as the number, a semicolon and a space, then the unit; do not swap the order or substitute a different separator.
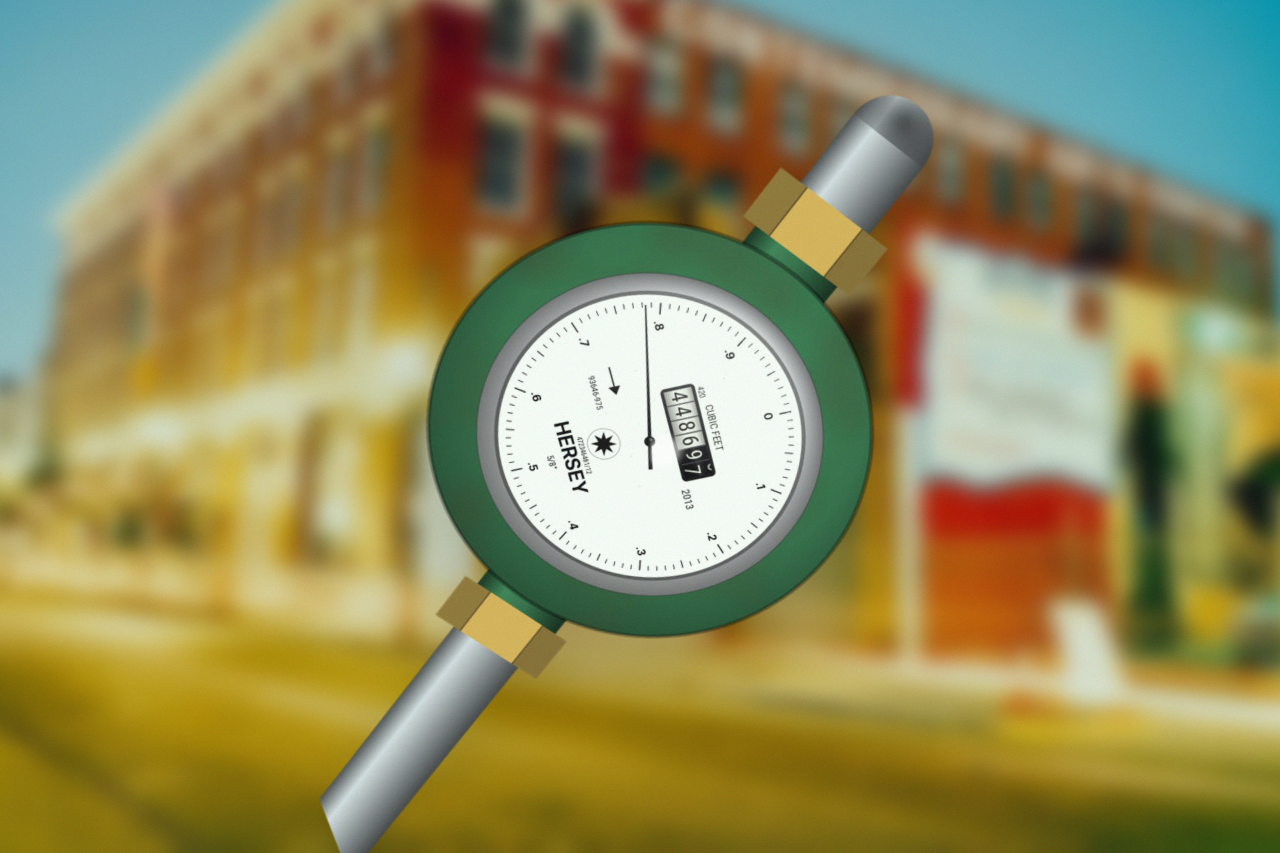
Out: 448696.78; ft³
